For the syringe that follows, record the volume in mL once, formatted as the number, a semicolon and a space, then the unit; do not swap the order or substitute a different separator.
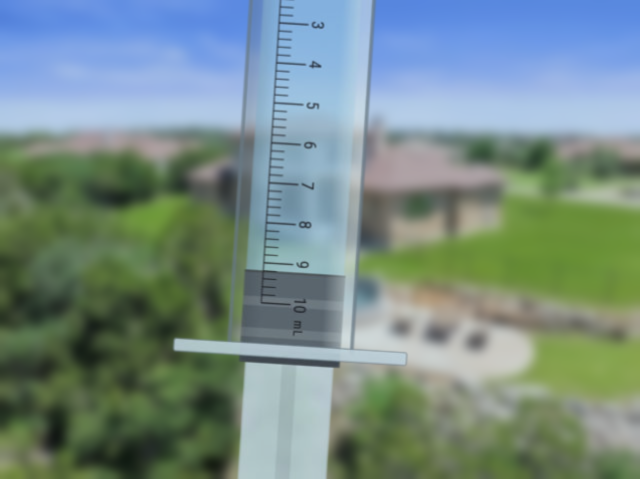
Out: 9.2; mL
